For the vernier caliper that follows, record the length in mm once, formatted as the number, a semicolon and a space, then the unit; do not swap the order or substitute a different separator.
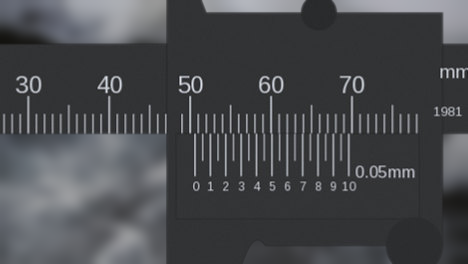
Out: 50.6; mm
